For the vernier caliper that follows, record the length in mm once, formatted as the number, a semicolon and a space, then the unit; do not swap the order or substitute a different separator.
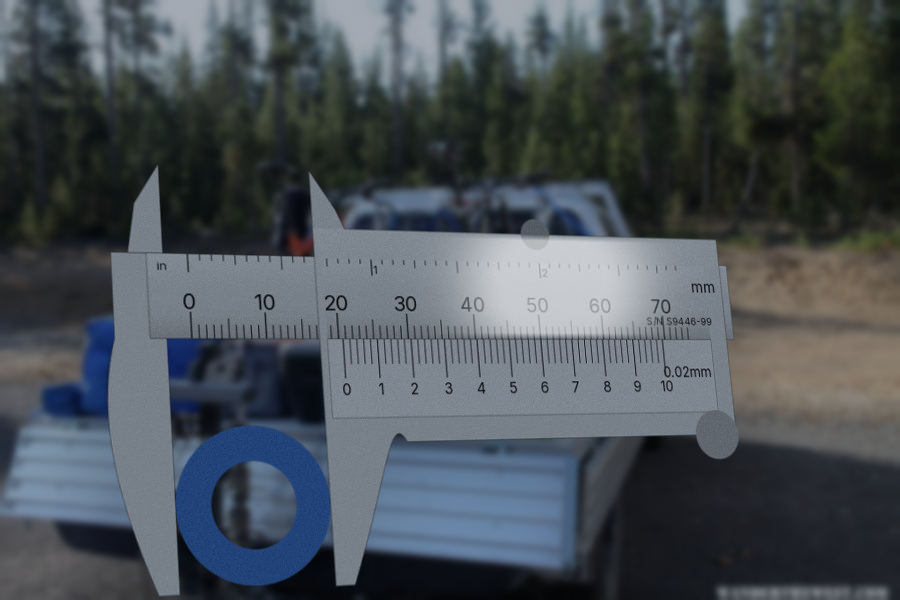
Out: 20.6; mm
